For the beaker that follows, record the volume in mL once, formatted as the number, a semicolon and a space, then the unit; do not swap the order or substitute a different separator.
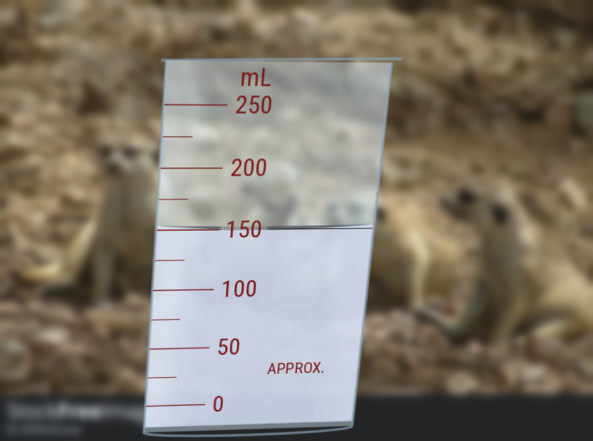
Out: 150; mL
